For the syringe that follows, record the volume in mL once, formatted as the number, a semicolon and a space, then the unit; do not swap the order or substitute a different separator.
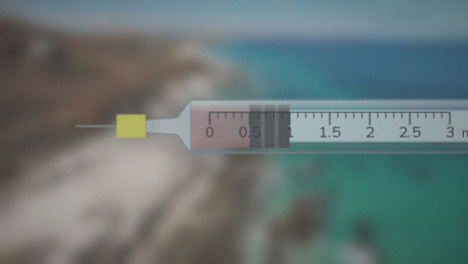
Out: 0.5; mL
